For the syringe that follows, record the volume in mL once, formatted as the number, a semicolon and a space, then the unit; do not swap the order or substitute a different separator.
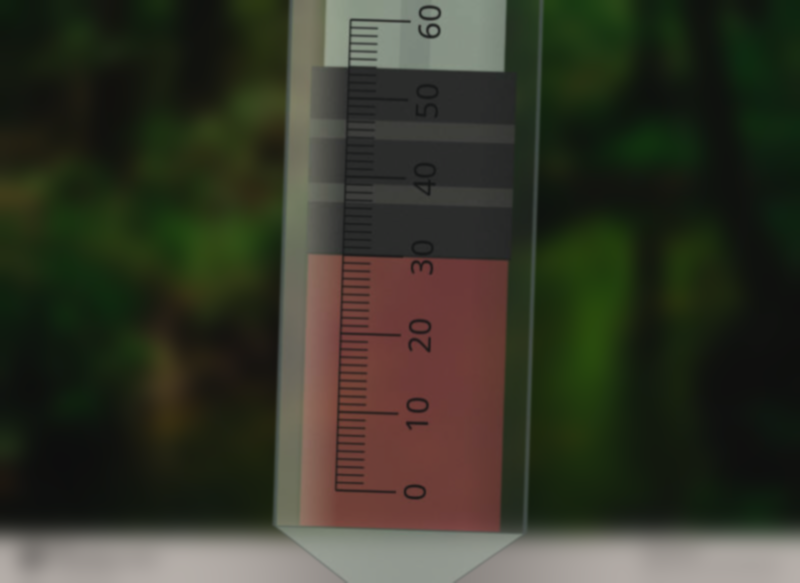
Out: 30; mL
